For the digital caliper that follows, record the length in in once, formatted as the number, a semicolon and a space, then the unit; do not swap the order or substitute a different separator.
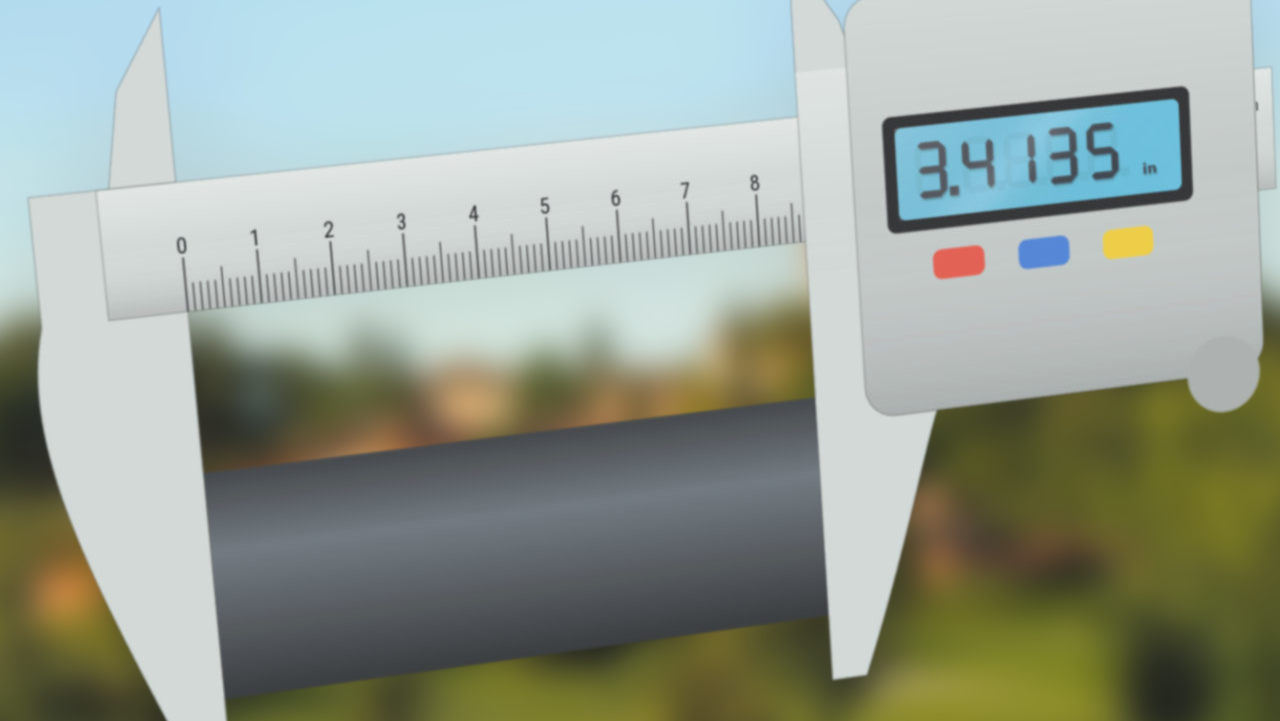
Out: 3.4135; in
